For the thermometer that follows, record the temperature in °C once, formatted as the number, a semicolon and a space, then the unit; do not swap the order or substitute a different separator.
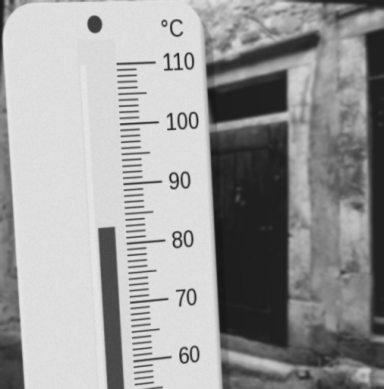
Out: 83; °C
